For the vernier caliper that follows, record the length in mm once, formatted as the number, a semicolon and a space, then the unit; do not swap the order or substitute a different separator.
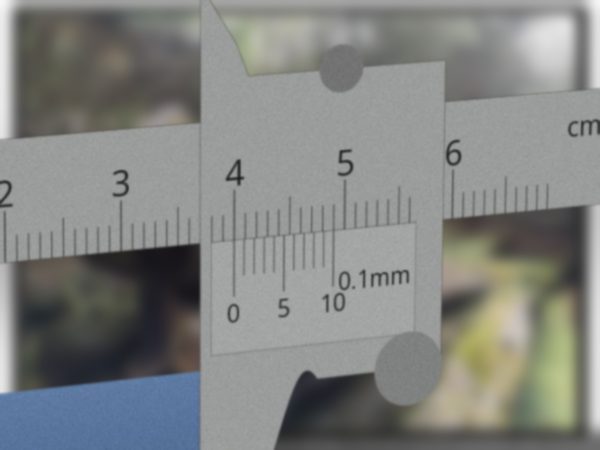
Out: 40.0; mm
